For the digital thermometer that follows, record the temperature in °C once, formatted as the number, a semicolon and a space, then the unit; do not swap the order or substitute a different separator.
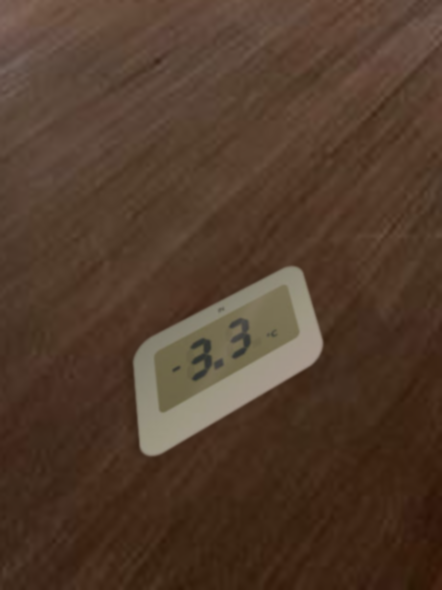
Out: -3.3; °C
